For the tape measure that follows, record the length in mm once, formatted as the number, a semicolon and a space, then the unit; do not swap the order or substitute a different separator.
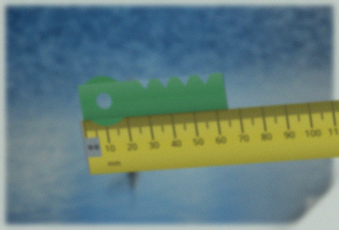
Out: 65; mm
